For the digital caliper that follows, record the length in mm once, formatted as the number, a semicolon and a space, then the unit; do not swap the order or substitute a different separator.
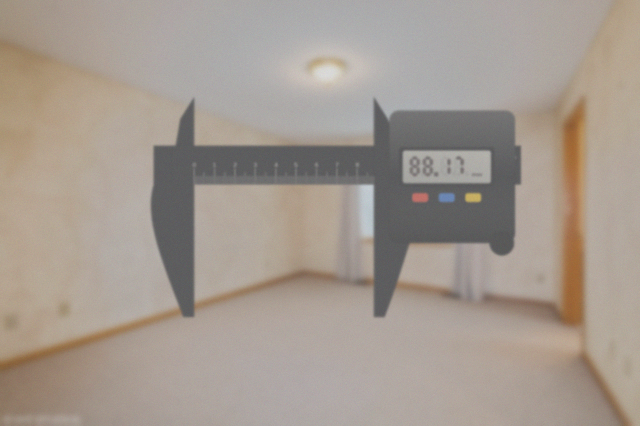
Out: 88.17; mm
